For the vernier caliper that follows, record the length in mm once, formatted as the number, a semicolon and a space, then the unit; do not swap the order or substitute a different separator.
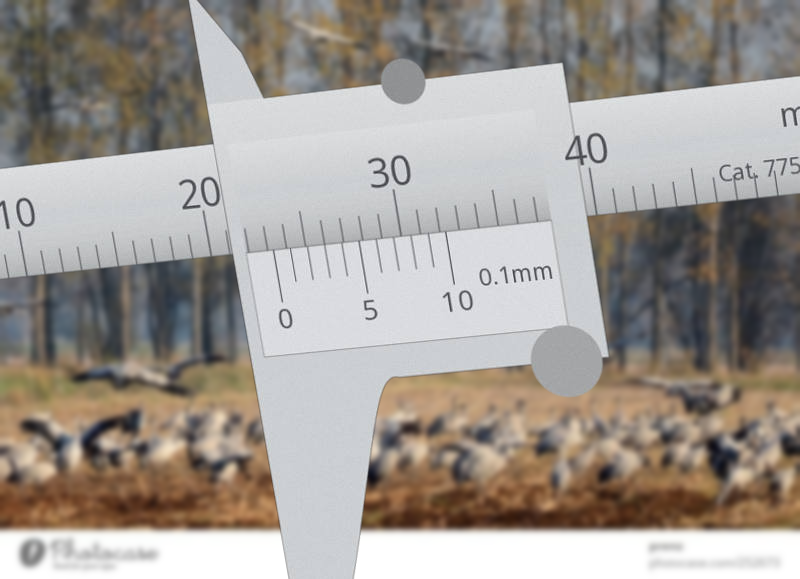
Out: 23.3; mm
